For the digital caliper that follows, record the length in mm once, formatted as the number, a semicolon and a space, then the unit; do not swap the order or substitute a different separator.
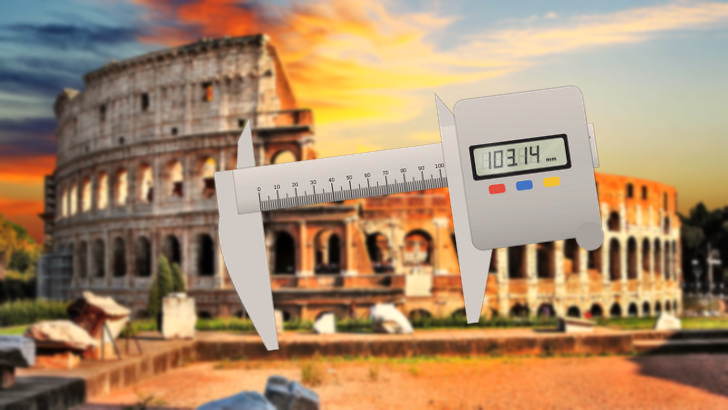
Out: 103.14; mm
